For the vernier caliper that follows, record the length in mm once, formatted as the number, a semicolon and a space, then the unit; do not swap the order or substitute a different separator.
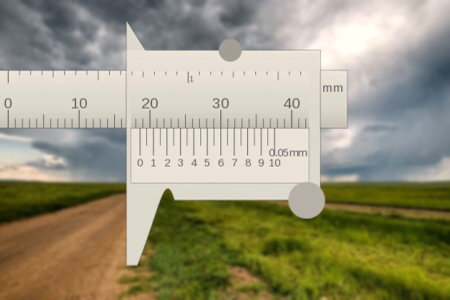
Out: 18.6; mm
